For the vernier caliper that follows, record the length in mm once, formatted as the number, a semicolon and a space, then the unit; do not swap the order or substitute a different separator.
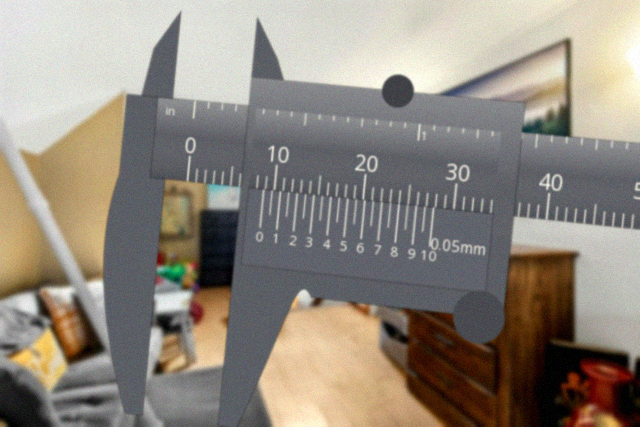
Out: 8.8; mm
